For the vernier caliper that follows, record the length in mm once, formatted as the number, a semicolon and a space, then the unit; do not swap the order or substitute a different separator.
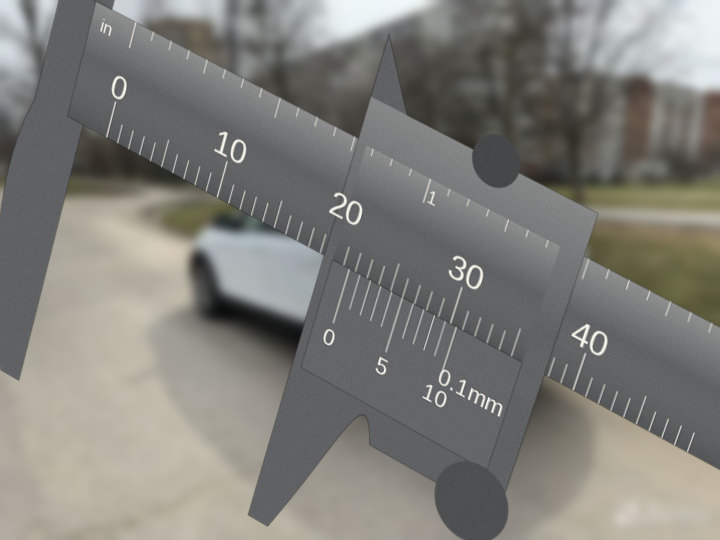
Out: 21.5; mm
